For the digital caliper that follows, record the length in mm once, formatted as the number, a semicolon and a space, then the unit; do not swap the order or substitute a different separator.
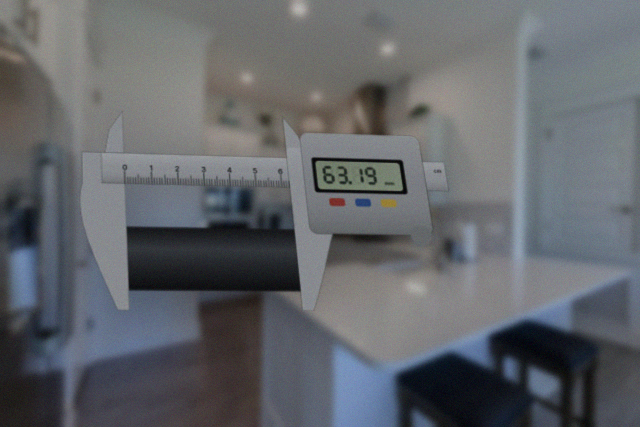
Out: 63.19; mm
